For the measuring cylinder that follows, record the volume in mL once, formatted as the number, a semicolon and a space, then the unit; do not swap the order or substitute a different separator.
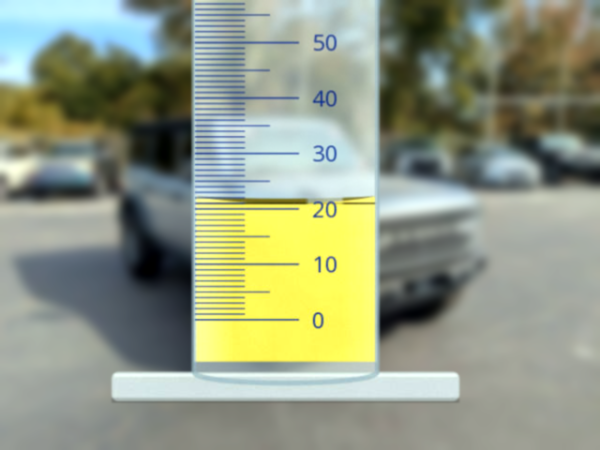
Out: 21; mL
